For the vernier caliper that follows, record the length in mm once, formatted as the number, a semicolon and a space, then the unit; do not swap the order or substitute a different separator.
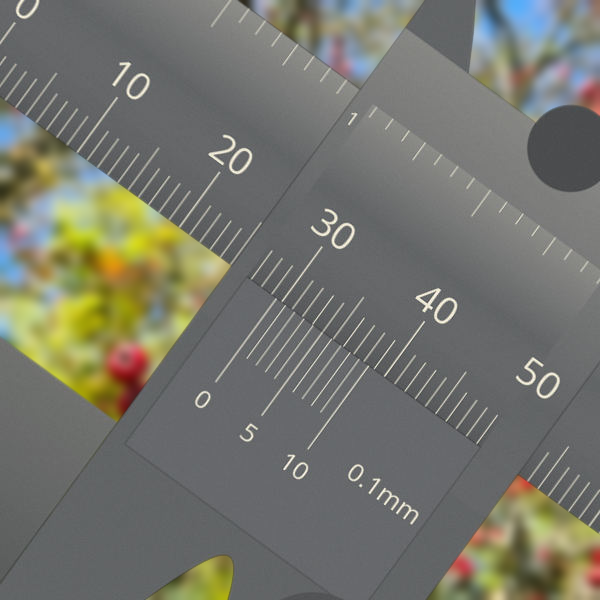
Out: 29.5; mm
